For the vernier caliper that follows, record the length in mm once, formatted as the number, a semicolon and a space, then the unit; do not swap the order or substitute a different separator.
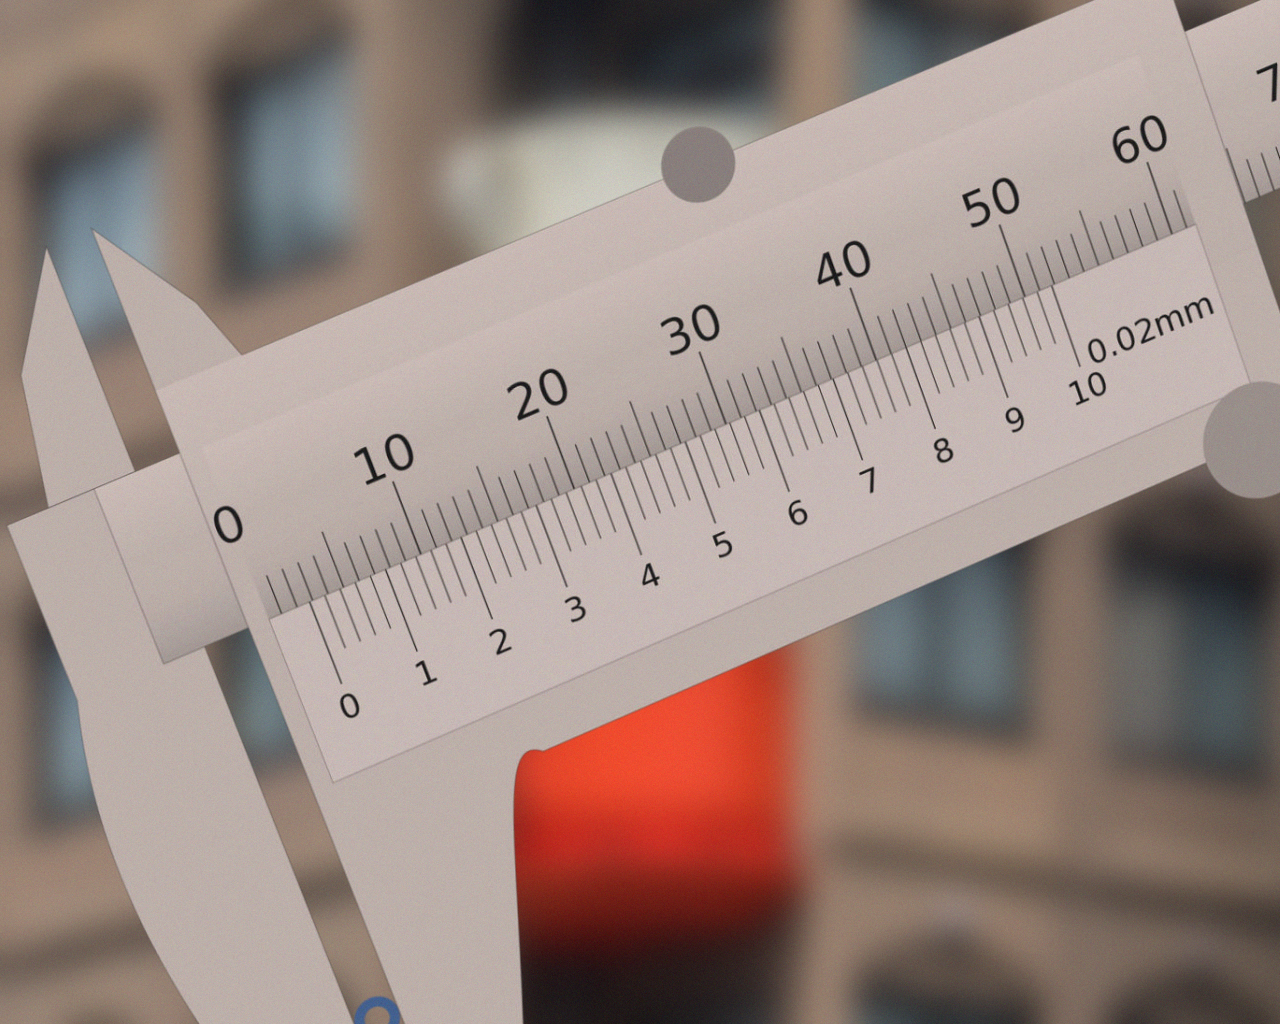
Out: 2.8; mm
